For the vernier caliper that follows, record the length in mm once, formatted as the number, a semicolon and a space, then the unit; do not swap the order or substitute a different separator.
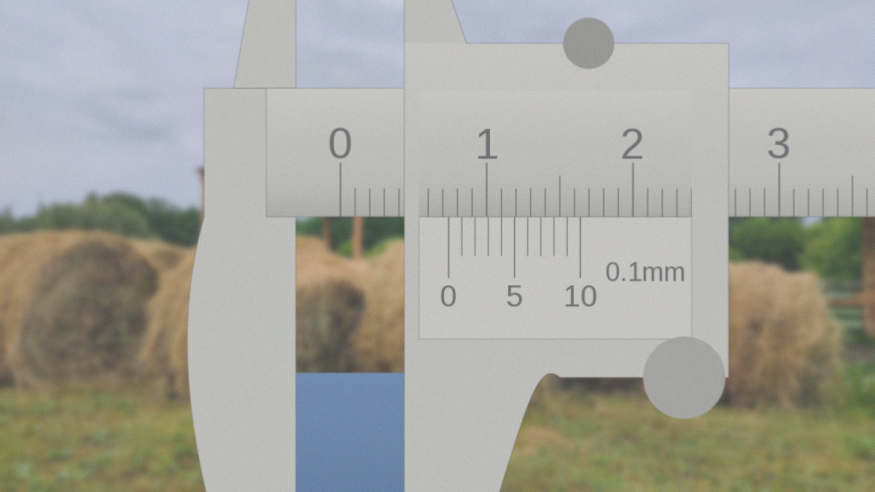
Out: 7.4; mm
